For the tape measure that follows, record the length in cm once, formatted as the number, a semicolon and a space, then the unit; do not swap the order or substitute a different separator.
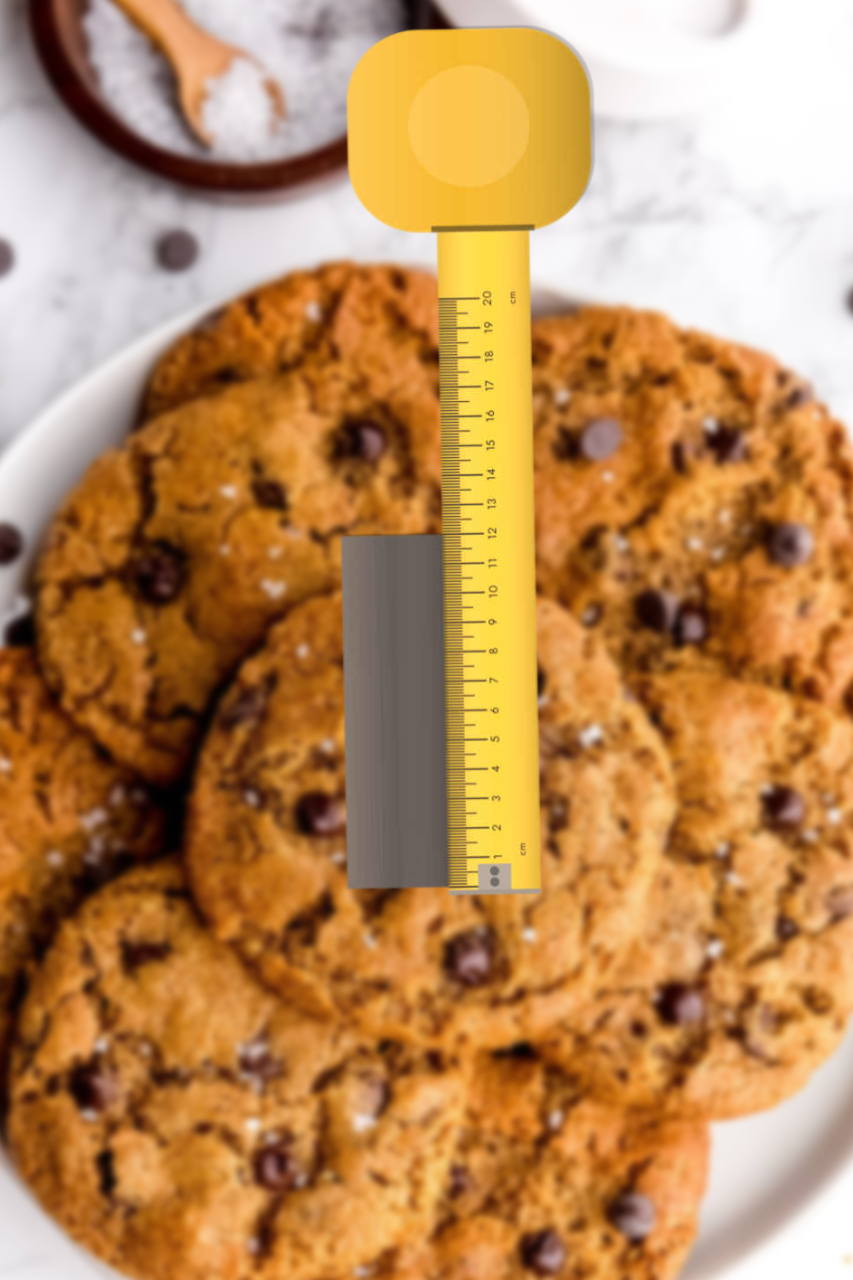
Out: 12; cm
